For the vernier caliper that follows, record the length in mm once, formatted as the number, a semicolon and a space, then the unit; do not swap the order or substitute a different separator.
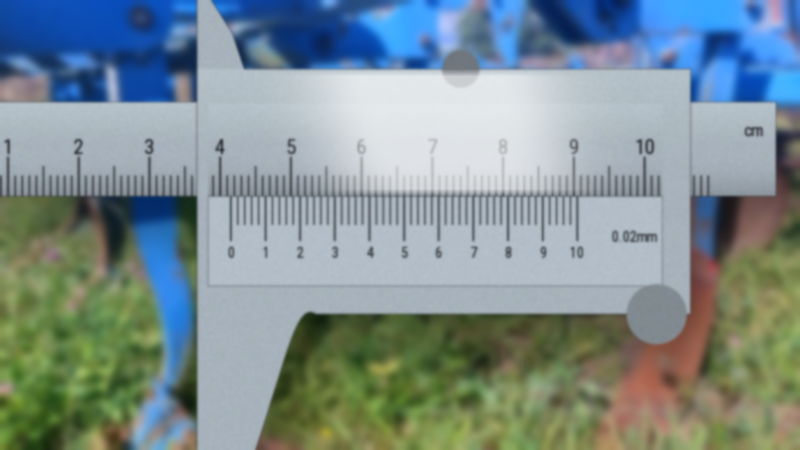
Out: 41.5; mm
